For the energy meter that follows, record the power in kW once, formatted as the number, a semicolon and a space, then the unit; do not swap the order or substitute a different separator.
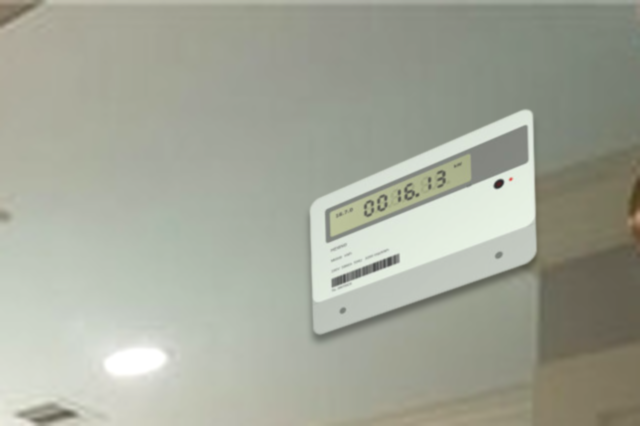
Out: 16.13; kW
